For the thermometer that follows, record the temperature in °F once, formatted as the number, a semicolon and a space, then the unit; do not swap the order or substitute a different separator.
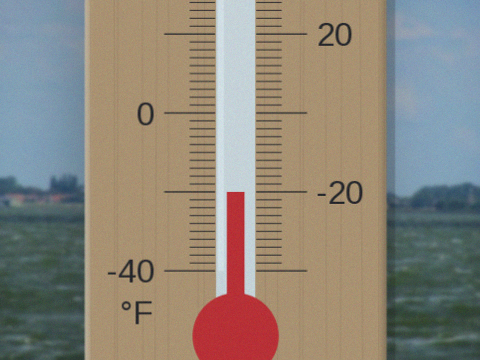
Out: -20; °F
